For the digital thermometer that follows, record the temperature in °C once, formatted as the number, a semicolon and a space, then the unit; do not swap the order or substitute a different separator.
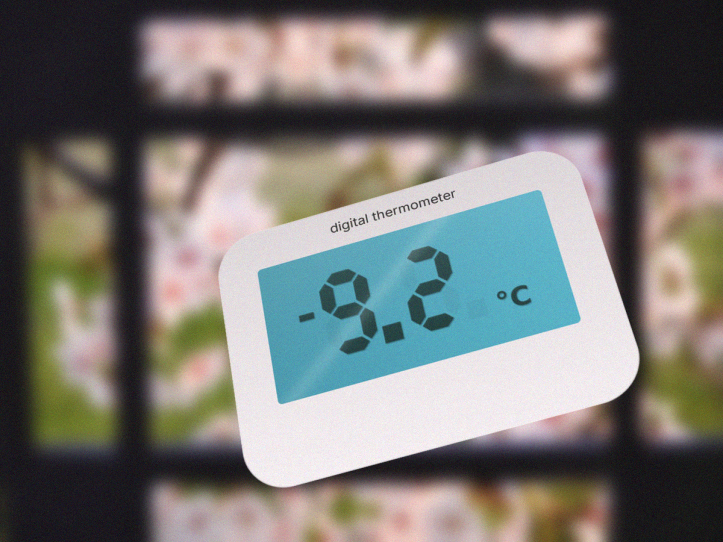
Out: -9.2; °C
